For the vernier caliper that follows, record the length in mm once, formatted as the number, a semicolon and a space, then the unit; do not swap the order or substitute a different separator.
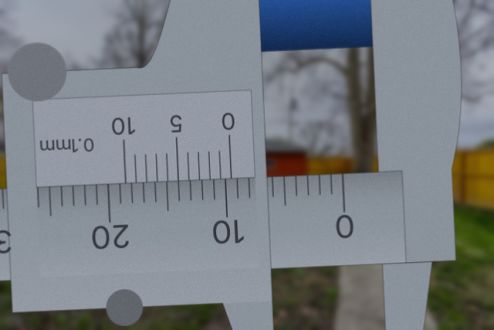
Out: 9.5; mm
